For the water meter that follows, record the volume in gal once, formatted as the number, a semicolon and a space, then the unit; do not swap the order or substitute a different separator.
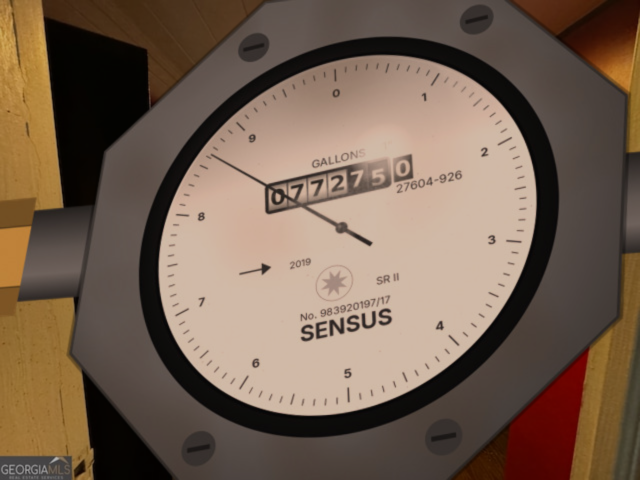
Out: 772748.6; gal
